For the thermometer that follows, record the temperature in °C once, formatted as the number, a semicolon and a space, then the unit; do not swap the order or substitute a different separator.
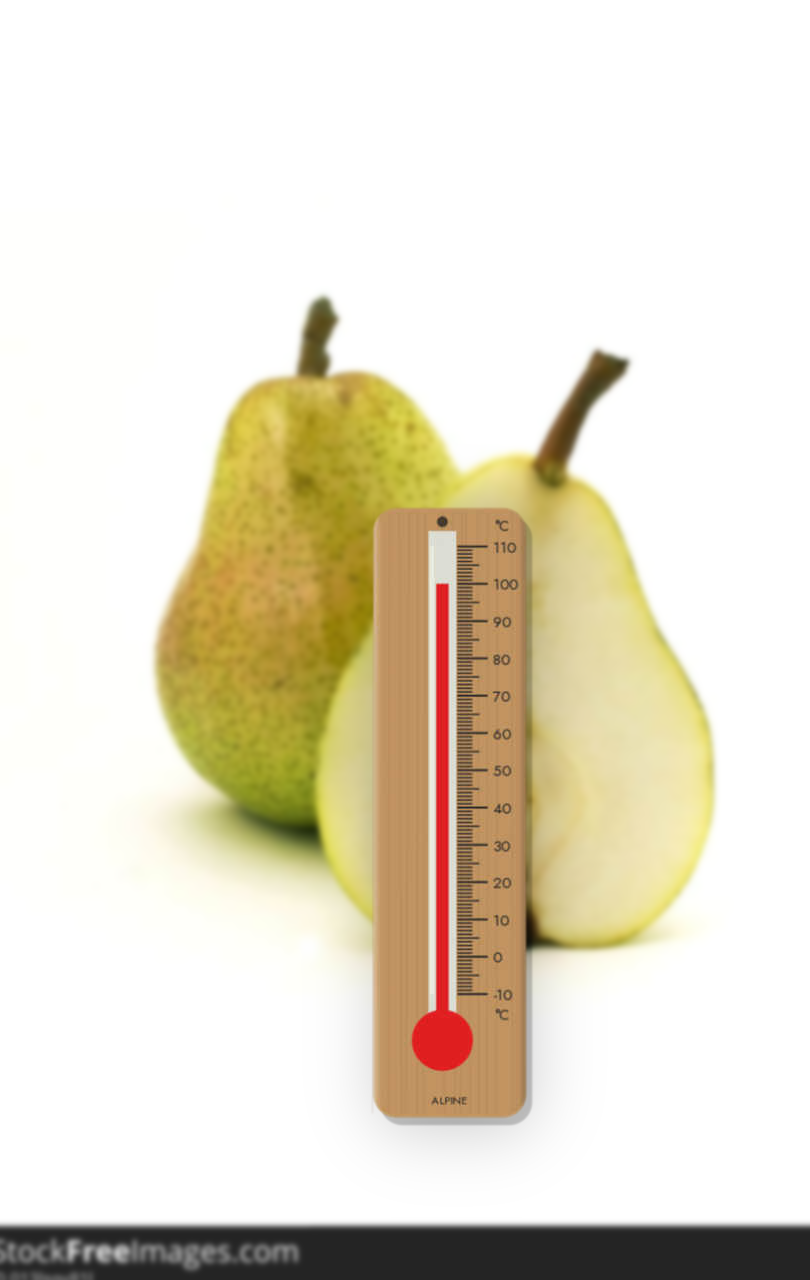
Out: 100; °C
